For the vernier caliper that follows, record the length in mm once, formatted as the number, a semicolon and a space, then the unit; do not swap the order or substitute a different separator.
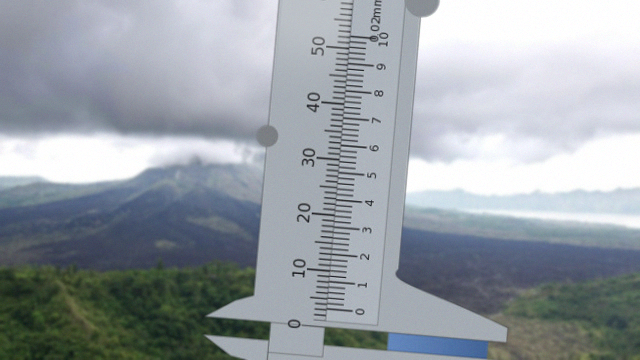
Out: 3.2; mm
